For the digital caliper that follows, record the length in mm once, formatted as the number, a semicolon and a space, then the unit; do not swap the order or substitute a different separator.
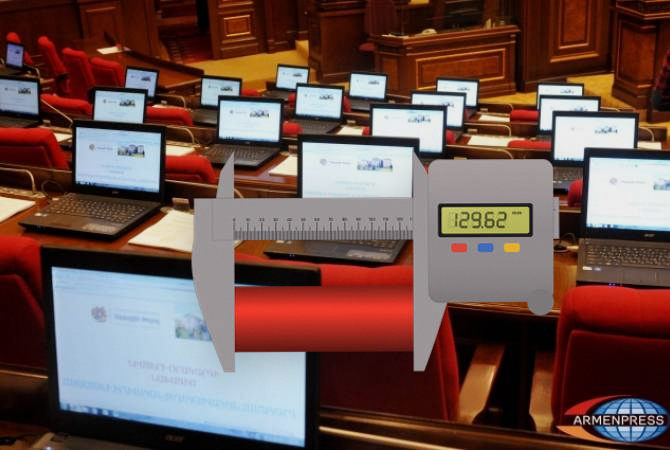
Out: 129.62; mm
